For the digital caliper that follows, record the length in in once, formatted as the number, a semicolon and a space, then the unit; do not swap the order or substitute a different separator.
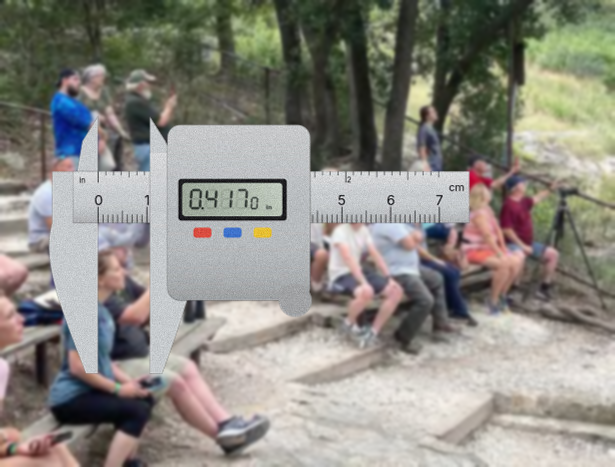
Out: 0.4170; in
